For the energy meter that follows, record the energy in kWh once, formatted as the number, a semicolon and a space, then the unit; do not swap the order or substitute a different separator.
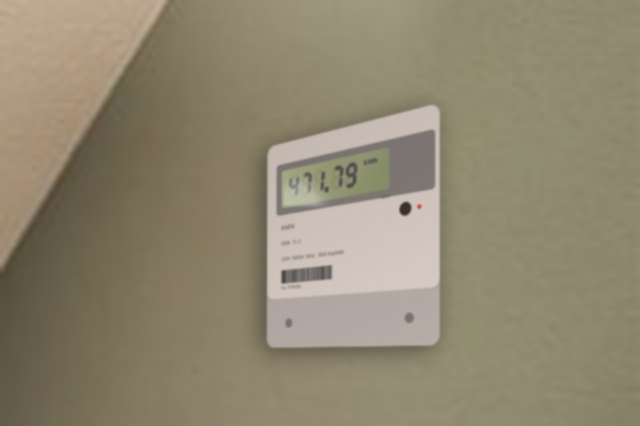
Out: 471.79; kWh
